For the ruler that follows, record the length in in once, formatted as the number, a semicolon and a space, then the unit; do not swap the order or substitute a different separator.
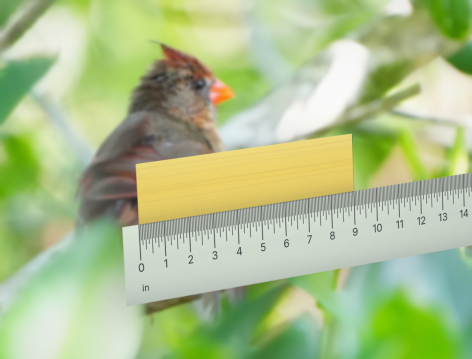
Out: 9; in
